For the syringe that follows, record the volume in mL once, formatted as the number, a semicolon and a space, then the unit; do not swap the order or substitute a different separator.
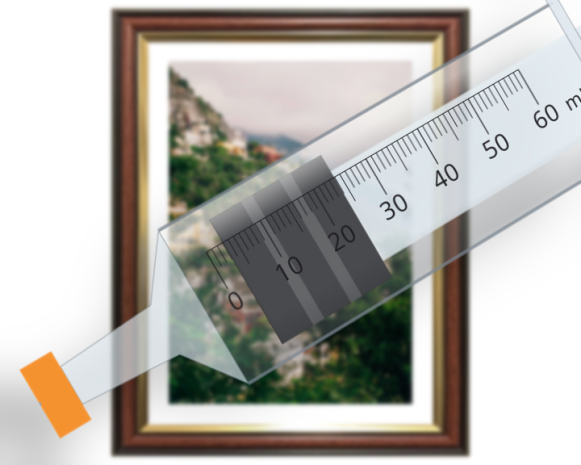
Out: 3; mL
